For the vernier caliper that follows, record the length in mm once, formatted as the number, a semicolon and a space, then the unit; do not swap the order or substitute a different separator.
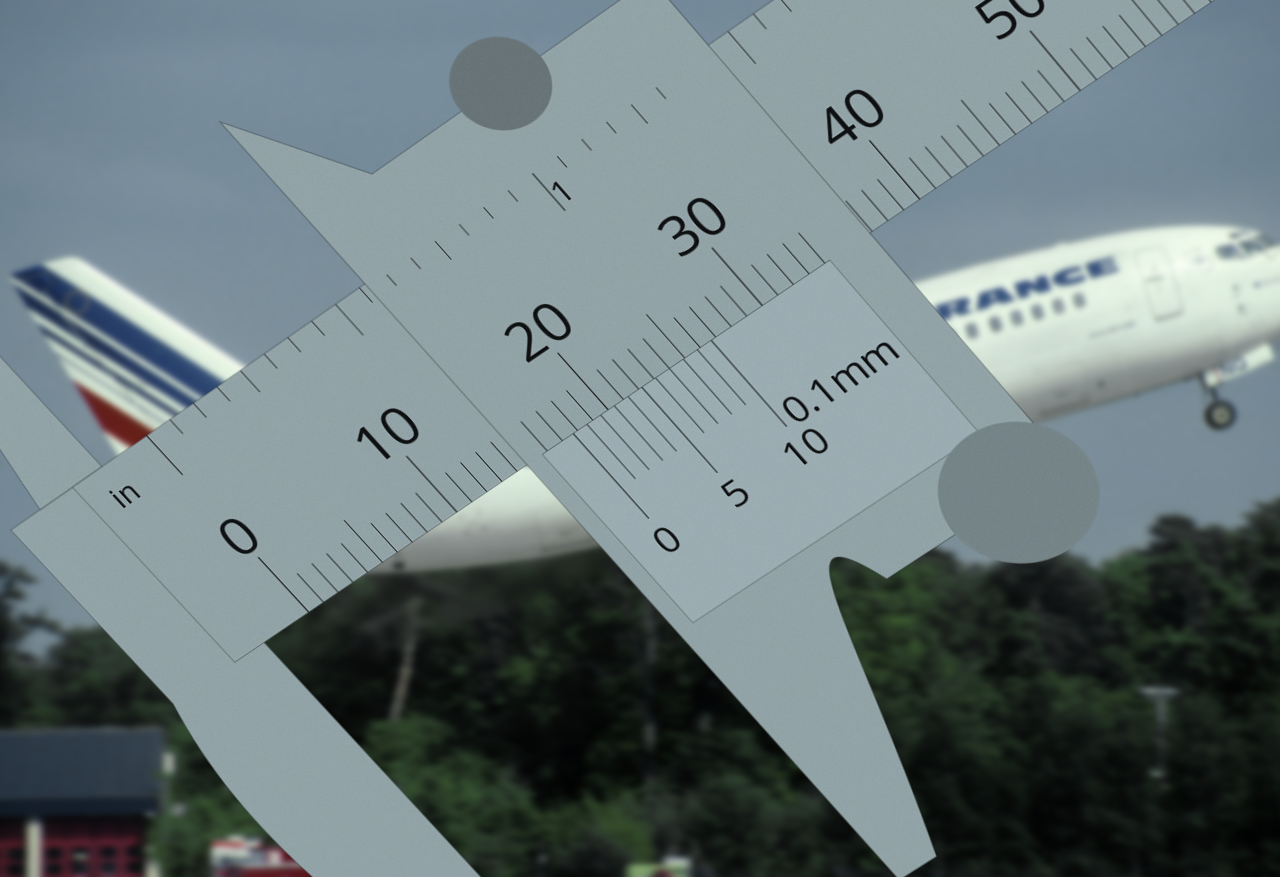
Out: 17.7; mm
